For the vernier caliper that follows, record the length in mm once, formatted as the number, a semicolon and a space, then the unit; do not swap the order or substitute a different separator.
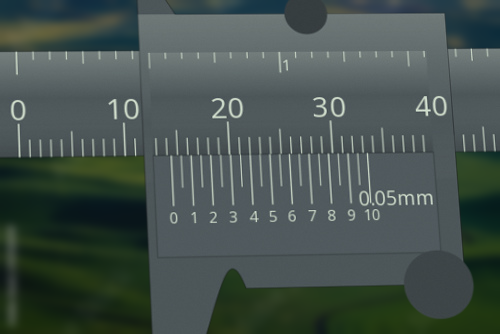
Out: 14.4; mm
